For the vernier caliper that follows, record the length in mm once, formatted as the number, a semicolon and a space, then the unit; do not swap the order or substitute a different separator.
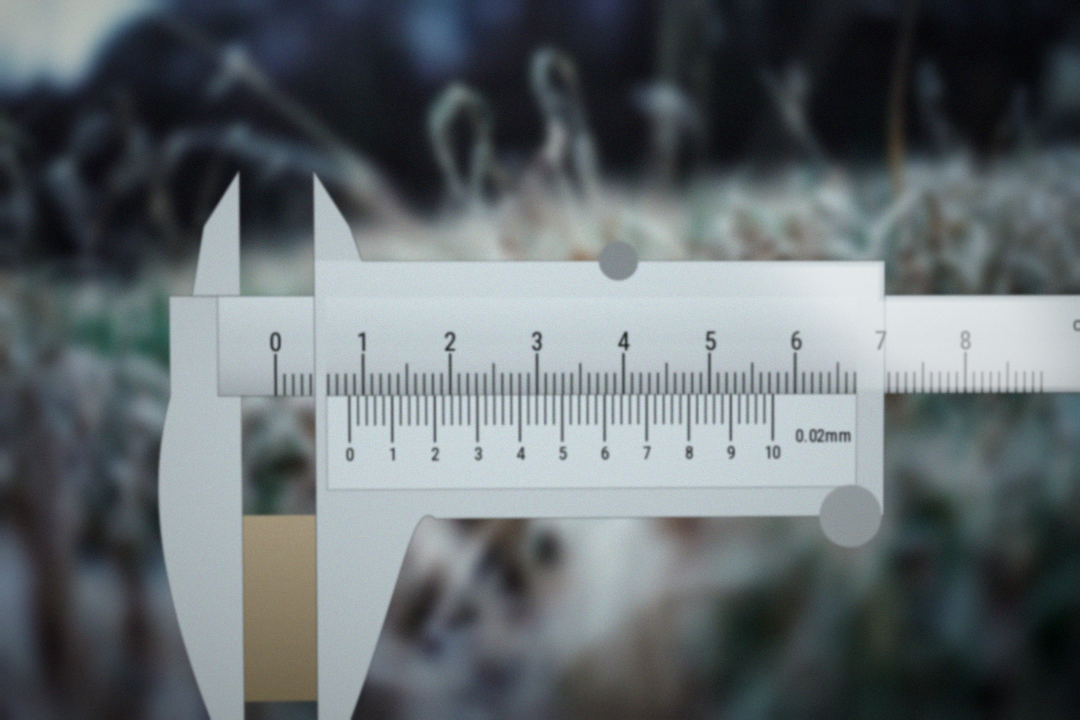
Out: 8.4; mm
